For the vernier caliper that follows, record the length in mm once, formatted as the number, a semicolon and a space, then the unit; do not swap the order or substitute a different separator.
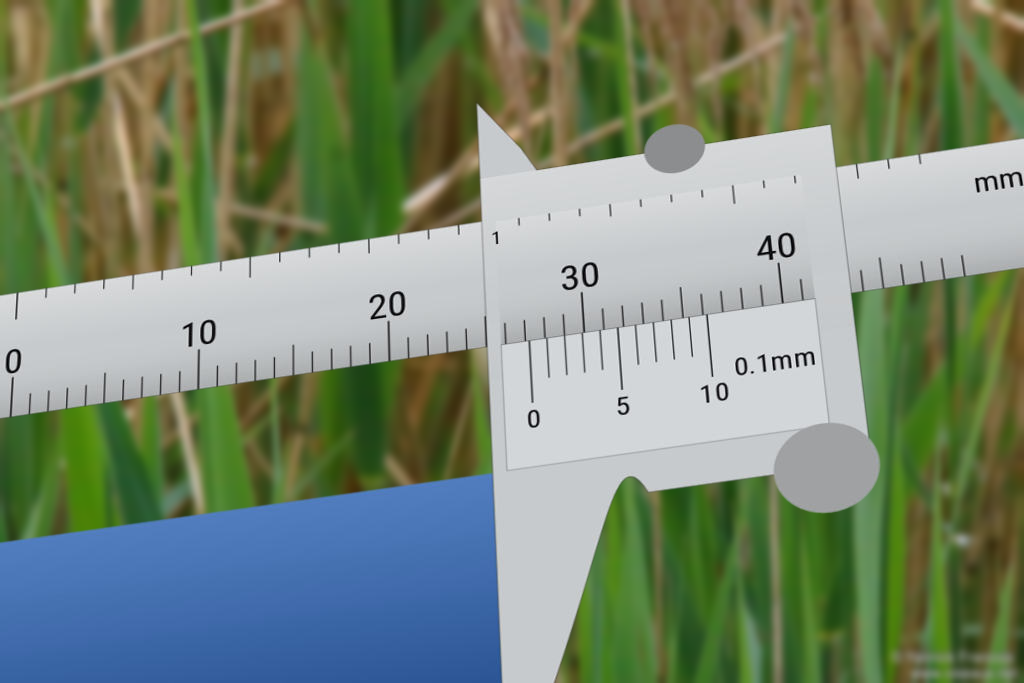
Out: 27.2; mm
